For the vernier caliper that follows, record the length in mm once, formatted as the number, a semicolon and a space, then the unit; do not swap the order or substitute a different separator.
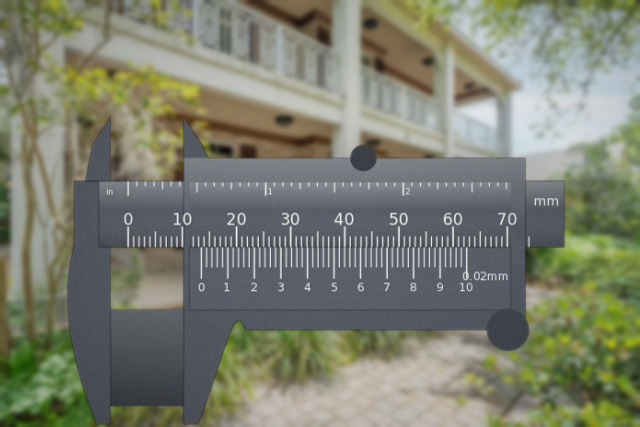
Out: 13.5; mm
